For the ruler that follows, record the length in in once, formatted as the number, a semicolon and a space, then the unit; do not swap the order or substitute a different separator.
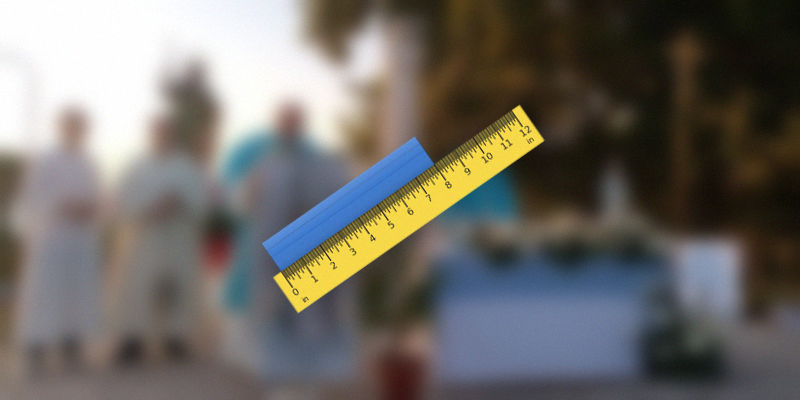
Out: 8; in
